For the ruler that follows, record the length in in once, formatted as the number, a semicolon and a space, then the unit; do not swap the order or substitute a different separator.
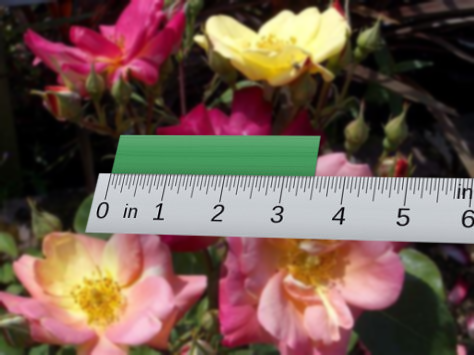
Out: 3.5; in
